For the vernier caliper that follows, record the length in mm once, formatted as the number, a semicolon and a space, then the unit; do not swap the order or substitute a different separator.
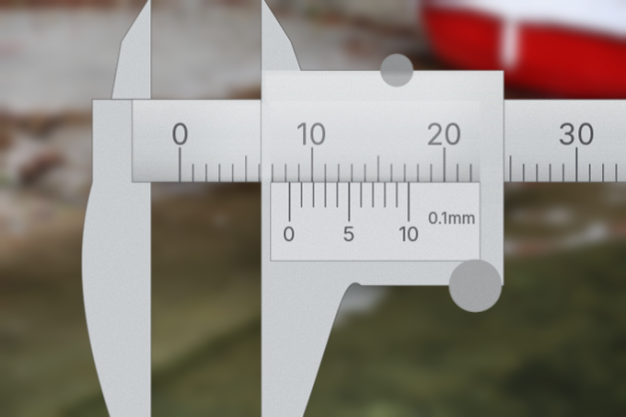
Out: 8.3; mm
